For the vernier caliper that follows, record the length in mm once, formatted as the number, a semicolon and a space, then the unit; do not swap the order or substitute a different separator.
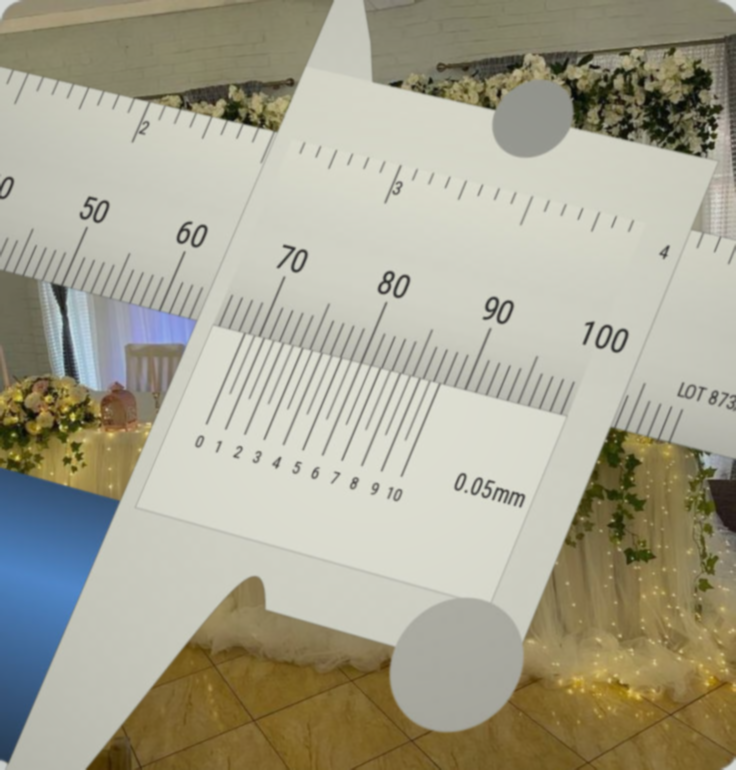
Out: 68.6; mm
